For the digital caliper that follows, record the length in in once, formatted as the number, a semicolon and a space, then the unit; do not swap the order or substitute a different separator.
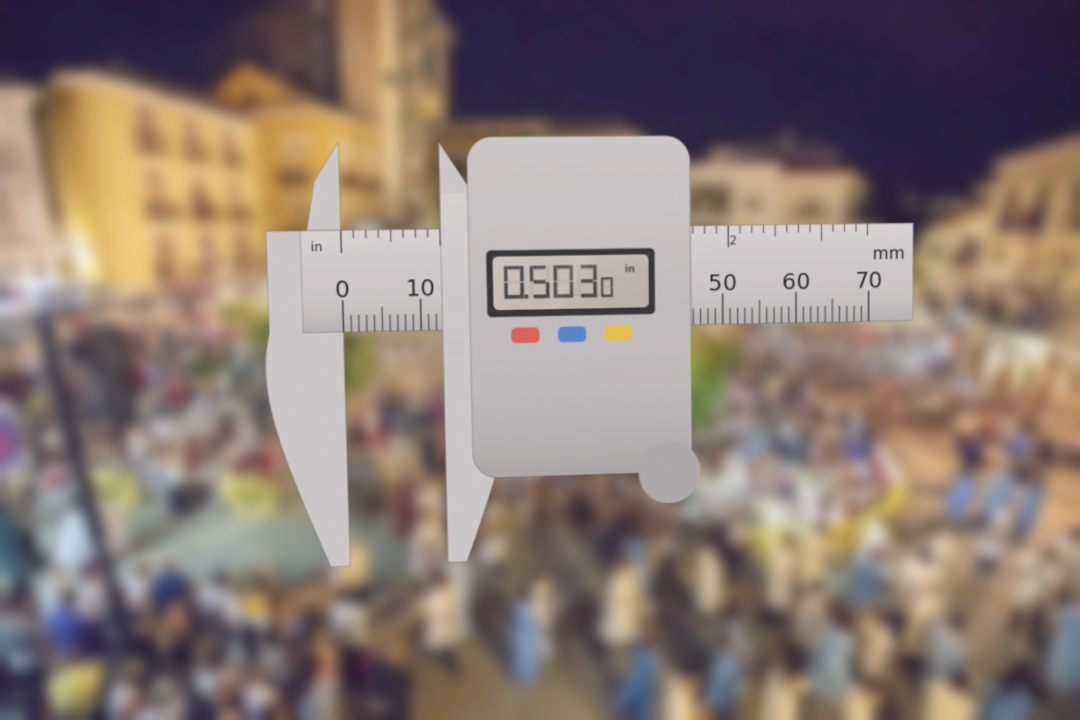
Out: 0.5030; in
